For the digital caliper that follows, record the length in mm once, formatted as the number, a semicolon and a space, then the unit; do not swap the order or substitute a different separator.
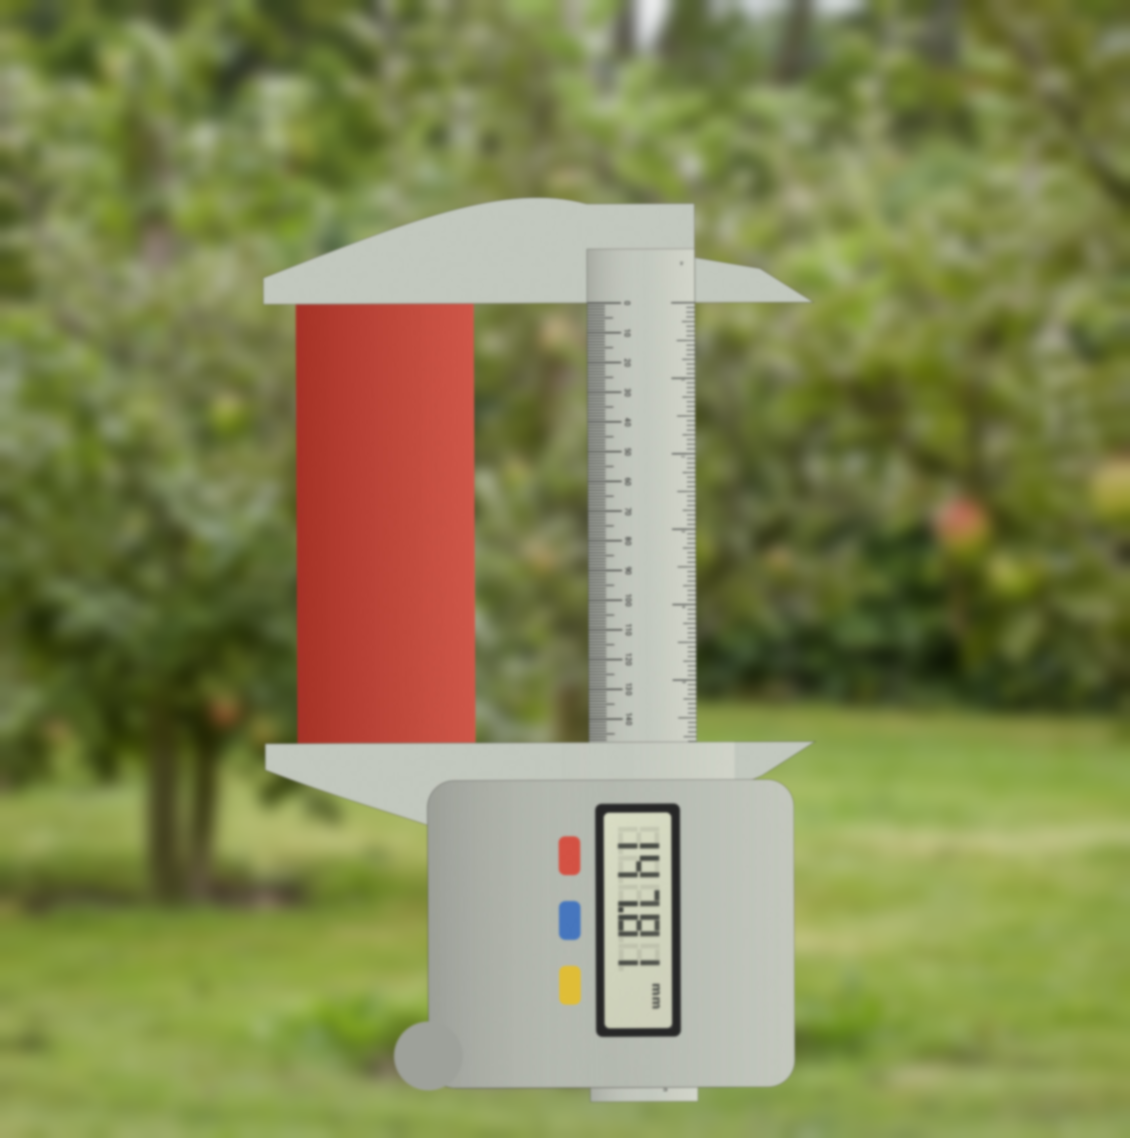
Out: 147.81; mm
